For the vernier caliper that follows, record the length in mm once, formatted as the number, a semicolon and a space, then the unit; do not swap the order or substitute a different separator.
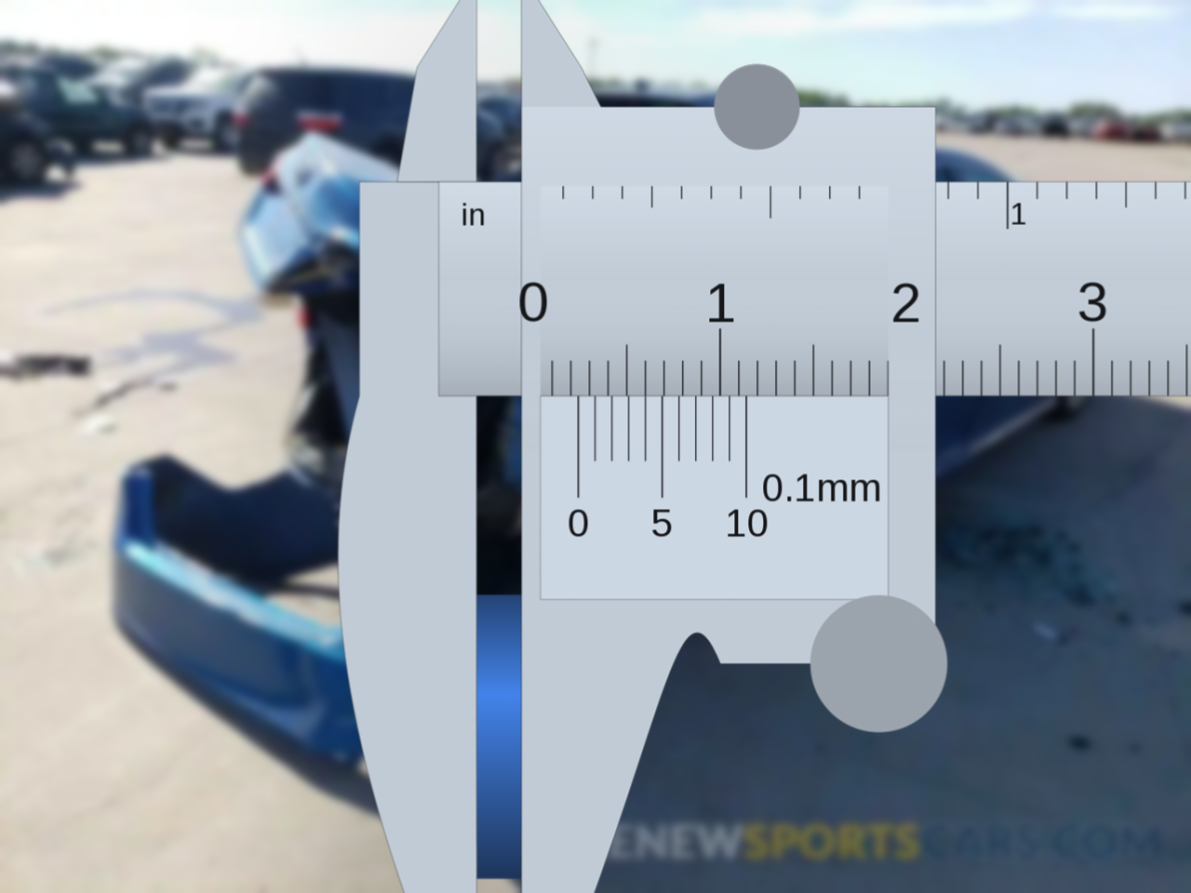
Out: 2.4; mm
